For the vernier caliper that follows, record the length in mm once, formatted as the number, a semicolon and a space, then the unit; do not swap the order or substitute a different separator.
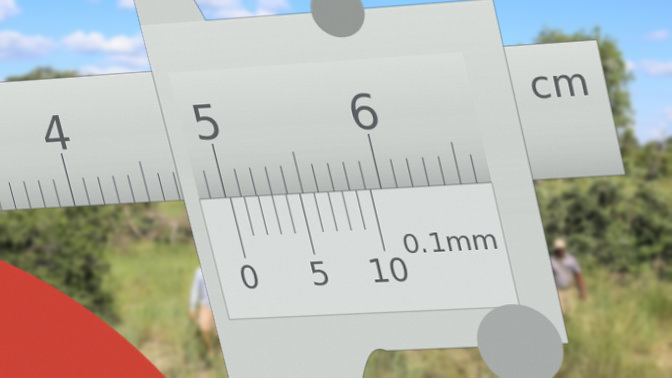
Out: 50.3; mm
